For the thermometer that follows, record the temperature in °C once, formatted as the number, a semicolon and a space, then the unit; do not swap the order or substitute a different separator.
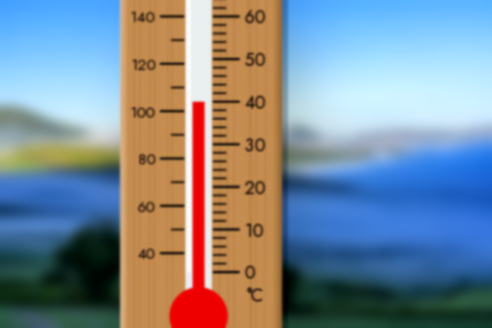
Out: 40; °C
